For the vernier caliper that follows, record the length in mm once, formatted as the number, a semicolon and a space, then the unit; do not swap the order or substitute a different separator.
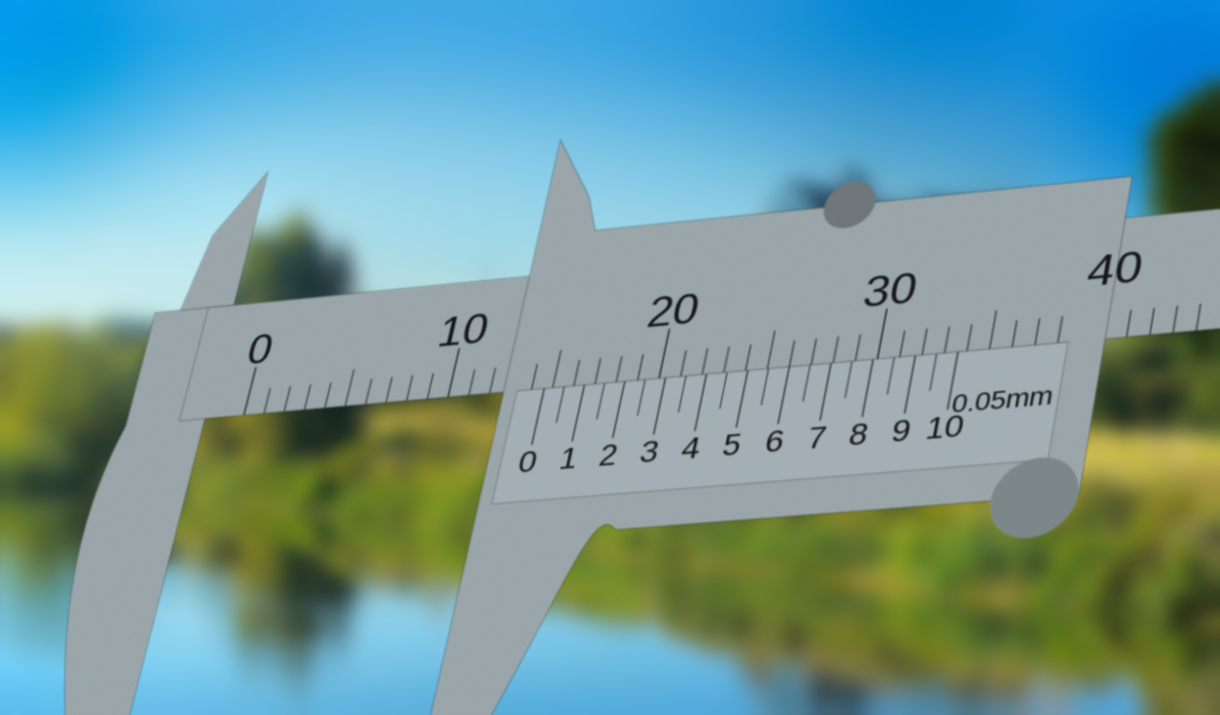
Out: 14.6; mm
